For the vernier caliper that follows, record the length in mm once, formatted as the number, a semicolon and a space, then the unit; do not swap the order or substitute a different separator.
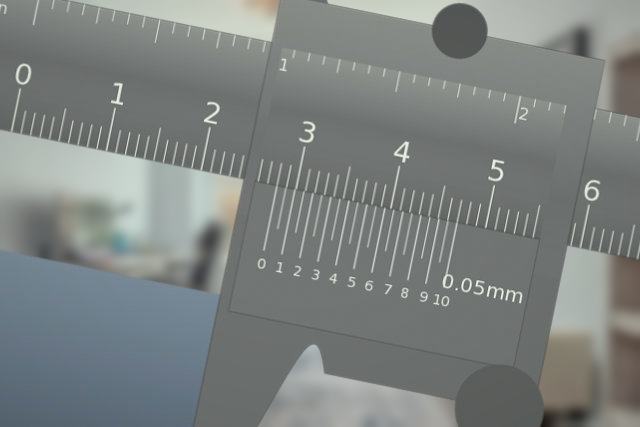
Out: 28.0; mm
